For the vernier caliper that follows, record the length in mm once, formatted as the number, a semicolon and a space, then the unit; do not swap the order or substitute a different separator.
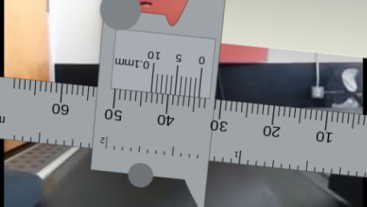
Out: 34.2; mm
